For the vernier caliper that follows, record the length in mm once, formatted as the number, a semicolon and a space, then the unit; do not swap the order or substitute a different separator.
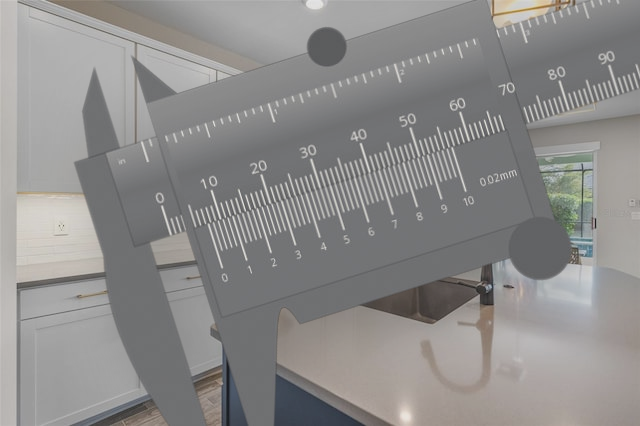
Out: 7.5; mm
